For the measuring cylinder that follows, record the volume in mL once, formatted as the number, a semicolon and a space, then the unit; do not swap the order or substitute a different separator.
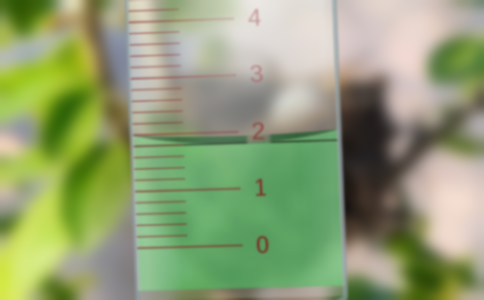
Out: 1.8; mL
